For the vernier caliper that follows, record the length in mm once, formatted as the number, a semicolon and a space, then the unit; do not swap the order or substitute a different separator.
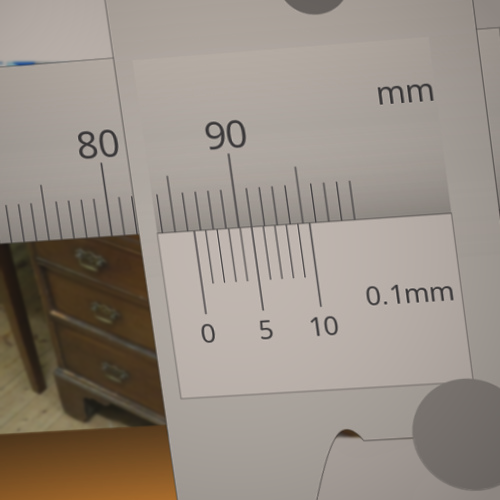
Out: 86.5; mm
